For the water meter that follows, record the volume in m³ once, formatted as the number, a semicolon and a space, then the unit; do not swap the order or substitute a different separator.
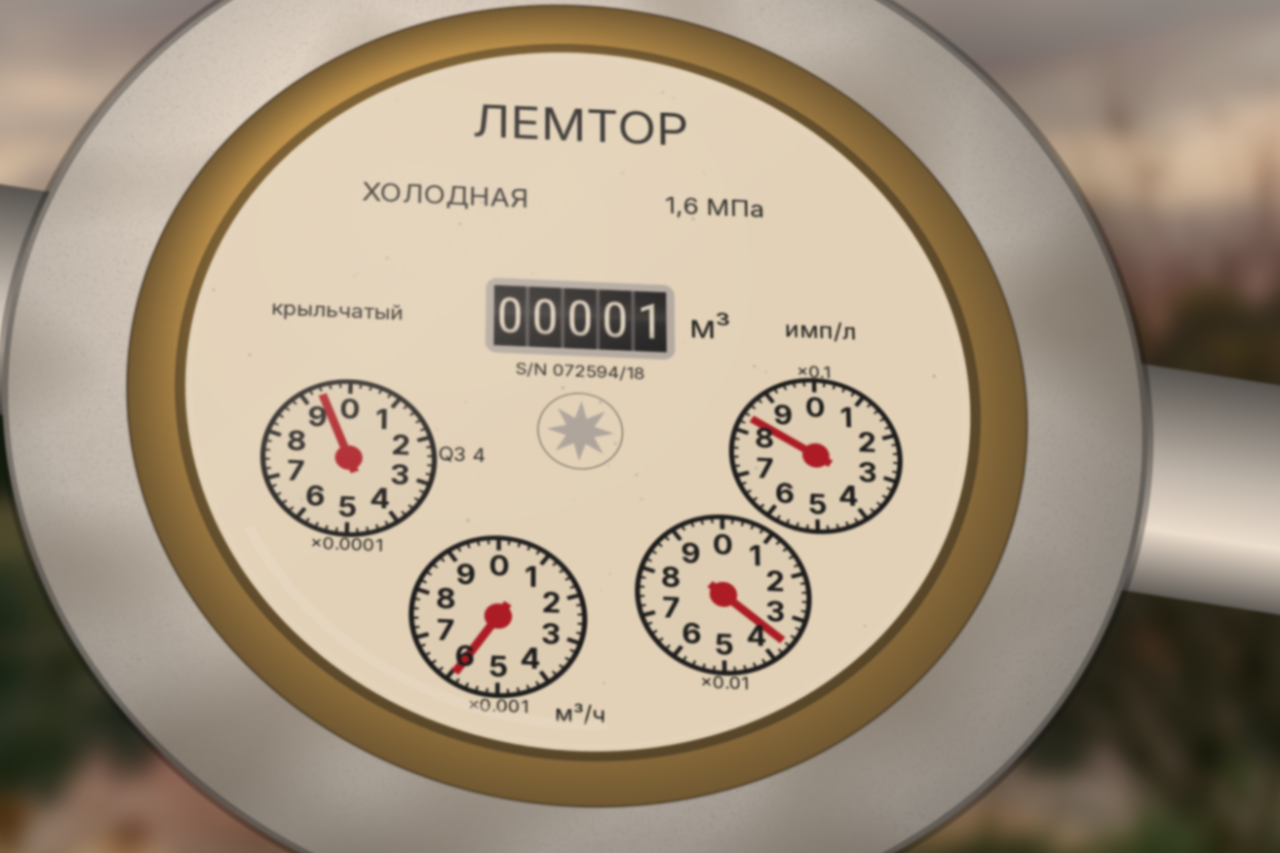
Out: 1.8359; m³
